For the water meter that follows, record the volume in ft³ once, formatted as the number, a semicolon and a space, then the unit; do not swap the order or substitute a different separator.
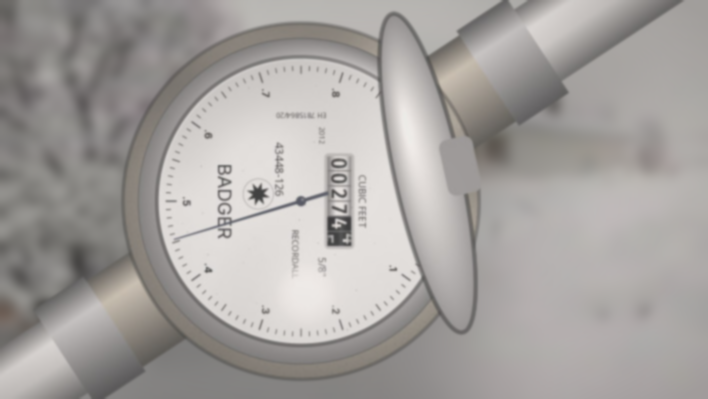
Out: 2744.45; ft³
